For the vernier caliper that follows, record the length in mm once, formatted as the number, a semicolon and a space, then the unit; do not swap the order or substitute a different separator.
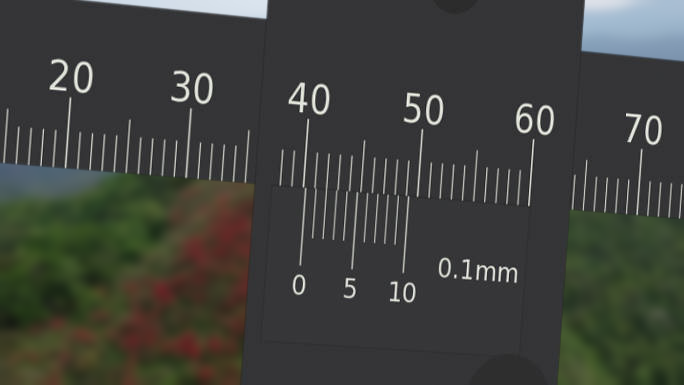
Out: 40.2; mm
